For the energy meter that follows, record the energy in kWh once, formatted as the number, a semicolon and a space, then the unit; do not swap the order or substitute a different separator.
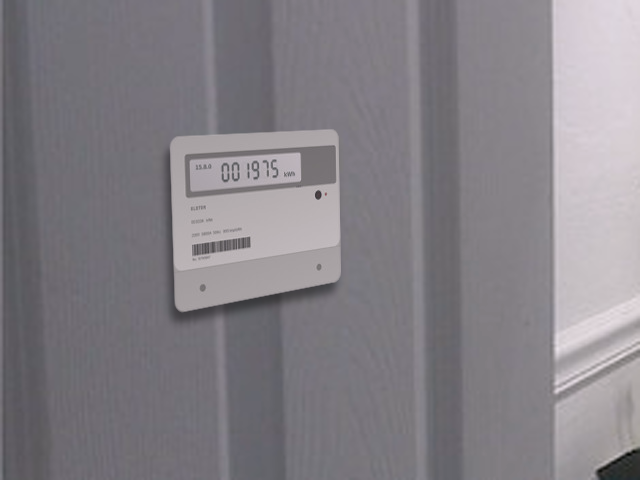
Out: 1975; kWh
